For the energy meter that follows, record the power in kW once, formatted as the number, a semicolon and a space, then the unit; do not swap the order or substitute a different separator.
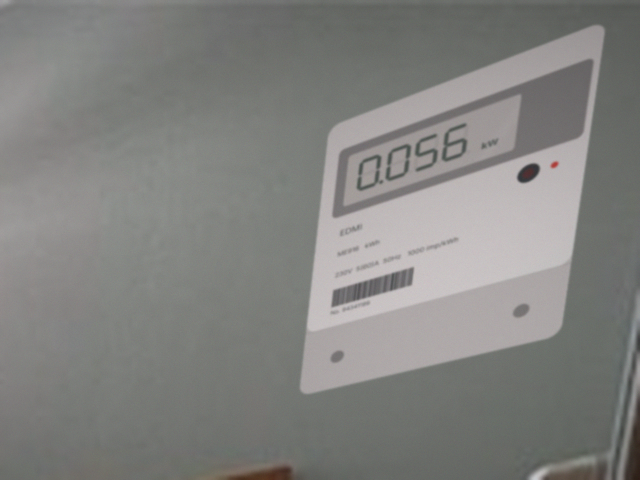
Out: 0.056; kW
